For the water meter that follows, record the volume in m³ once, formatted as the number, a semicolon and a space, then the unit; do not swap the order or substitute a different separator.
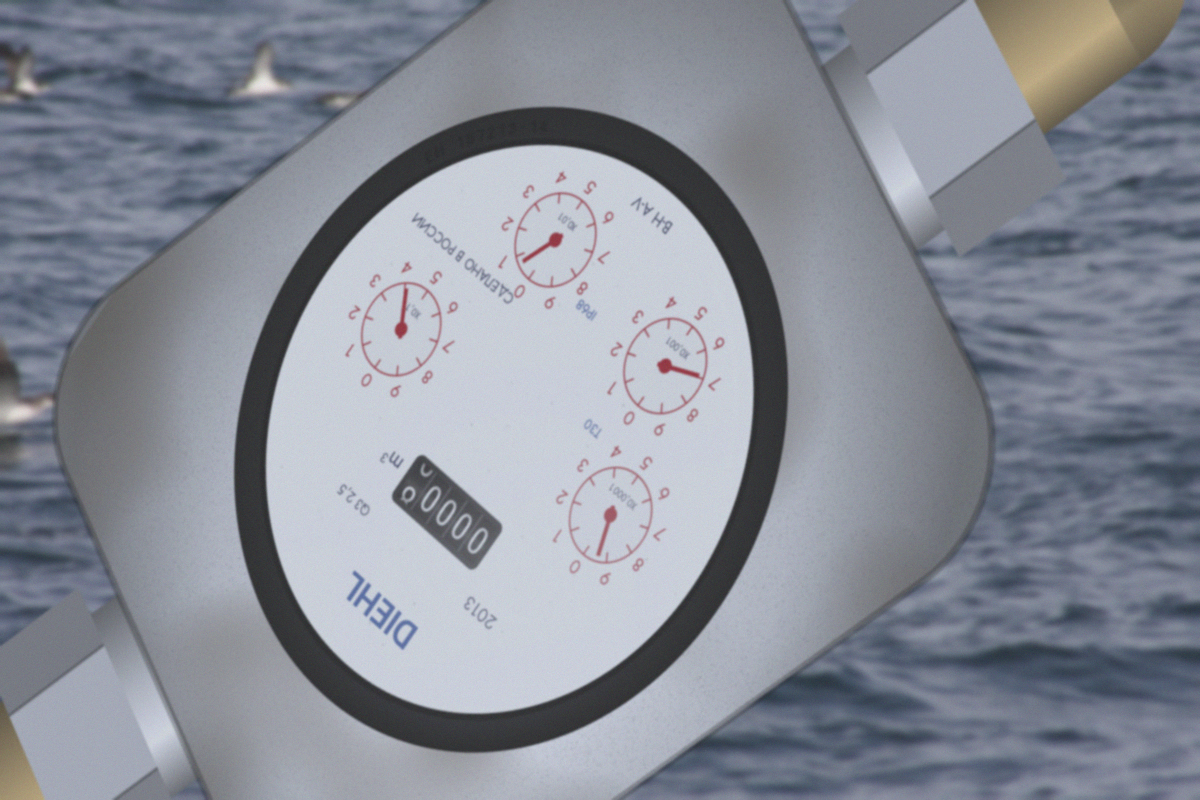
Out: 8.4069; m³
